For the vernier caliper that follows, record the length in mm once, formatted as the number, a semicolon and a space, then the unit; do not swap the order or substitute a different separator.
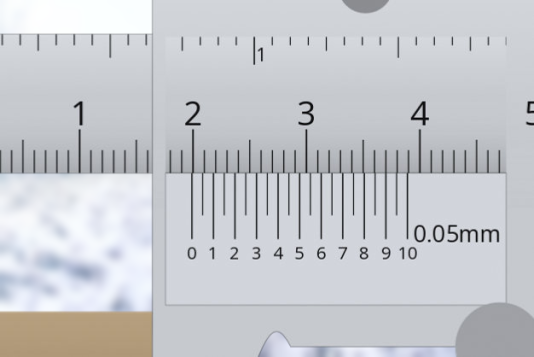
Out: 19.9; mm
